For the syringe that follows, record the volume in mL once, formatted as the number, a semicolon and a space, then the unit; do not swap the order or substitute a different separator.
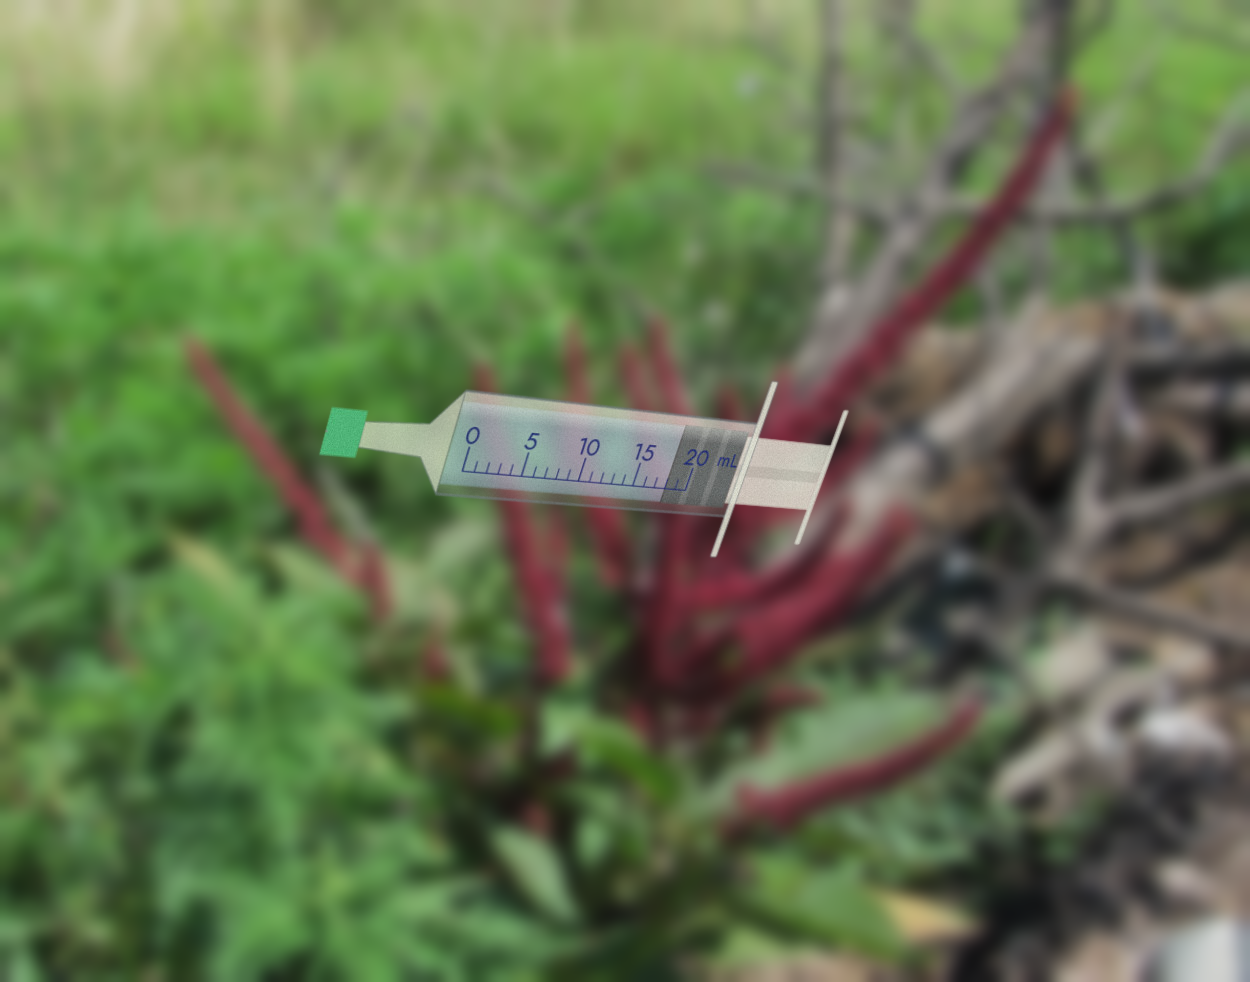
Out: 18; mL
